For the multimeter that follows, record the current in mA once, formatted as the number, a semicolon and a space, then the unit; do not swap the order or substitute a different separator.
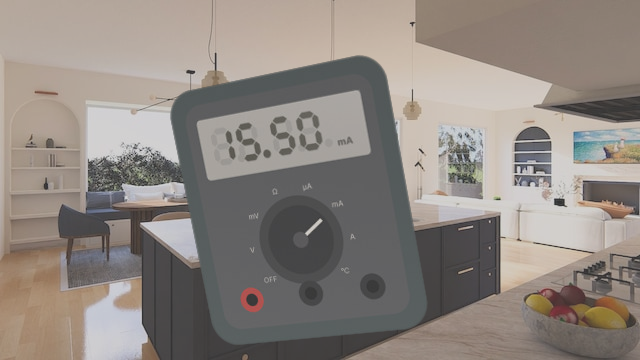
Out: 15.50; mA
